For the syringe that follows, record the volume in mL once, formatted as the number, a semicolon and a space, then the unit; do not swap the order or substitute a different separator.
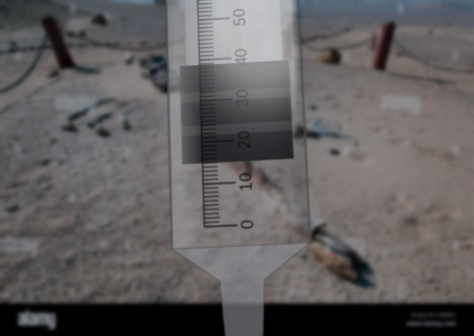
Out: 15; mL
